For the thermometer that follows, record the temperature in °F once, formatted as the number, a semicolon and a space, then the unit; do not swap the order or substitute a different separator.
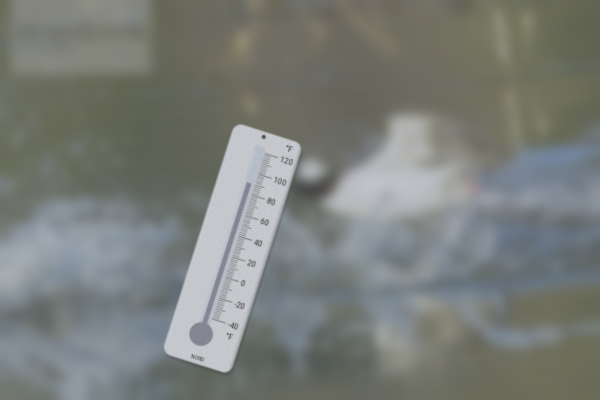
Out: 90; °F
